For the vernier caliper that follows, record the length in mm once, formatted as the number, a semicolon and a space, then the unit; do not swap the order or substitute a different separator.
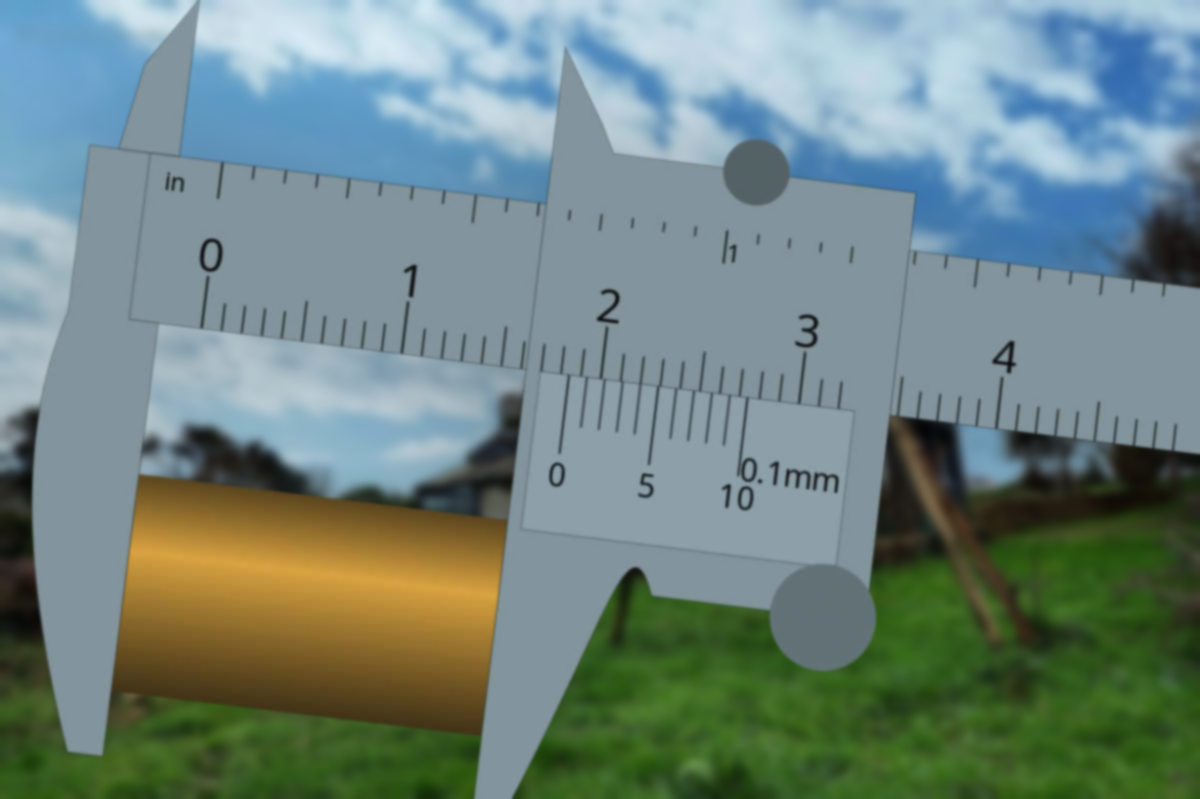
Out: 18.4; mm
